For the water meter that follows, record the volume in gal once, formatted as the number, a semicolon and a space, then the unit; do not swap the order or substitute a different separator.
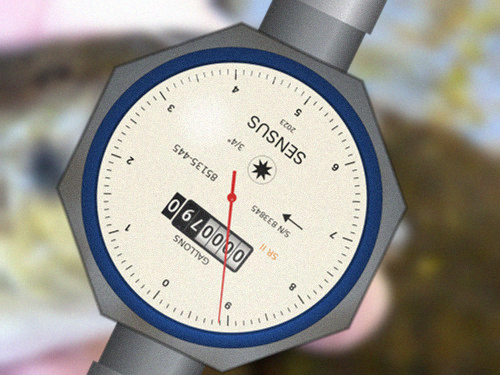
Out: 789.1; gal
